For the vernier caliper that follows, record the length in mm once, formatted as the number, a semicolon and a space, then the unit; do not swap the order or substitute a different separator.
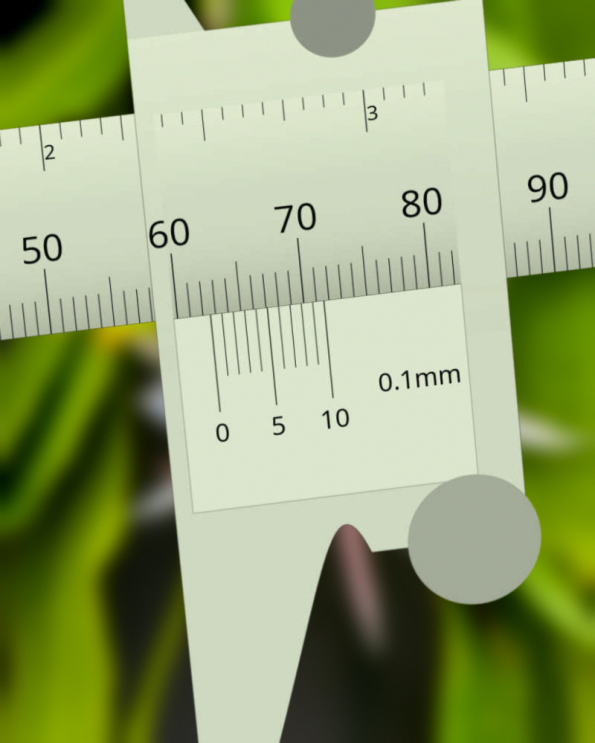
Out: 62.6; mm
